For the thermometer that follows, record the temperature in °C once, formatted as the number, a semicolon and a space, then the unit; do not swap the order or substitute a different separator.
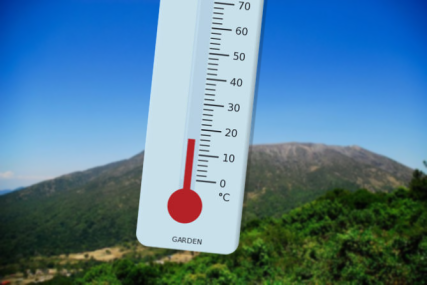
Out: 16; °C
